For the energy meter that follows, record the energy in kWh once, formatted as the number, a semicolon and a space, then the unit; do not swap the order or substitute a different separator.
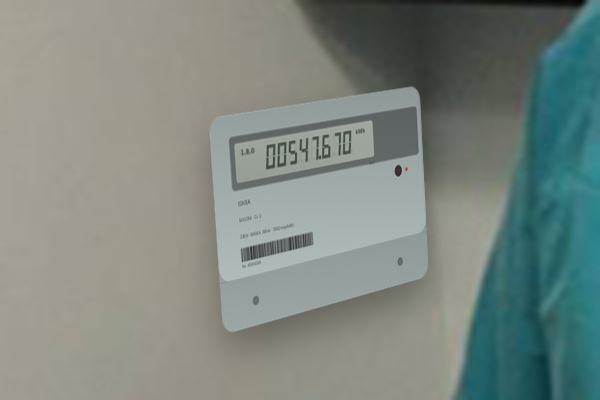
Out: 547.670; kWh
